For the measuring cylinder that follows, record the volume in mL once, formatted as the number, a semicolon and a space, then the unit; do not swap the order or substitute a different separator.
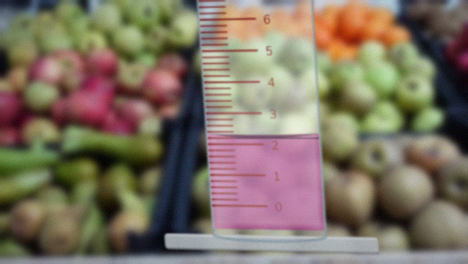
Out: 2.2; mL
